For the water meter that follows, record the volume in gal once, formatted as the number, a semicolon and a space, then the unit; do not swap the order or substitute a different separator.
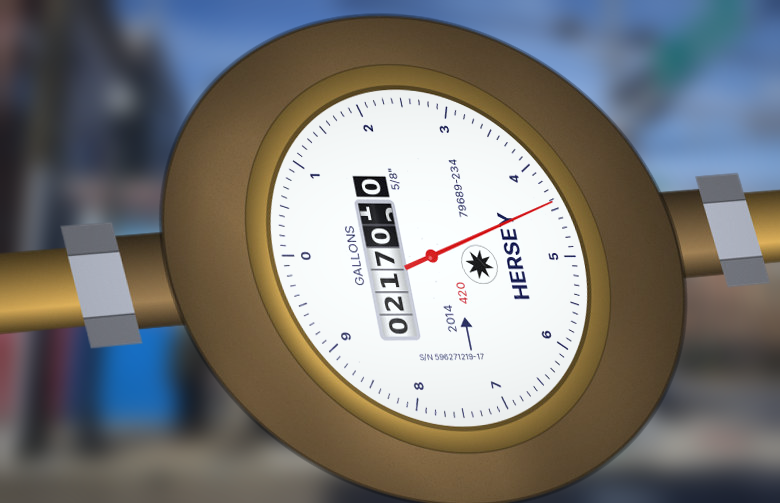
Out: 217014.4; gal
